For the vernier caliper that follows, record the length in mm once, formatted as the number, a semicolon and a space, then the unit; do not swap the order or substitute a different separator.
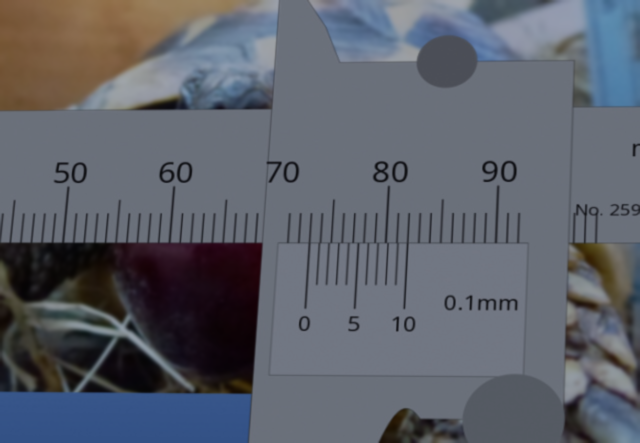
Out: 73.0; mm
